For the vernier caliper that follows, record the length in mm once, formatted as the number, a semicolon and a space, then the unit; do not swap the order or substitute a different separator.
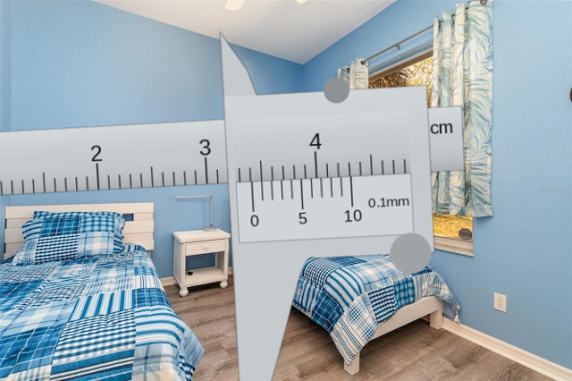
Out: 34.1; mm
